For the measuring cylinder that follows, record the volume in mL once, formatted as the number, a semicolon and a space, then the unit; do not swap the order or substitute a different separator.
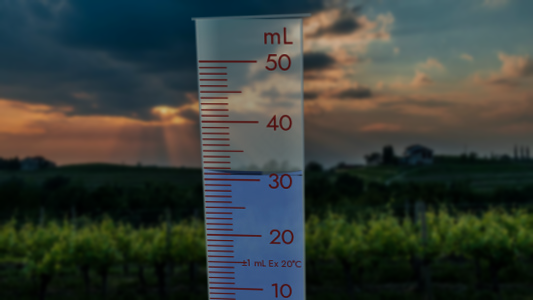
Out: 31; mL
